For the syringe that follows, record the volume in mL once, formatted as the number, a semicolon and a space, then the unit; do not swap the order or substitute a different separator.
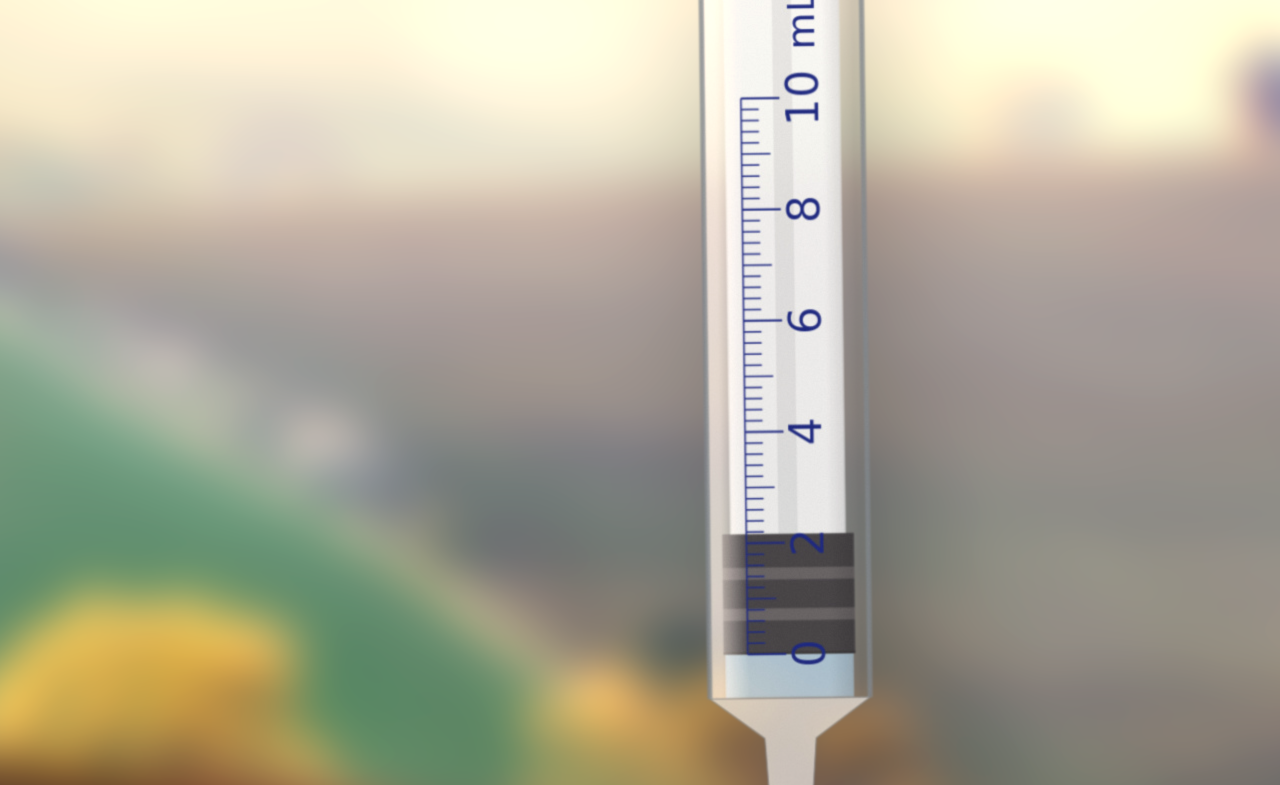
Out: 0; mL
